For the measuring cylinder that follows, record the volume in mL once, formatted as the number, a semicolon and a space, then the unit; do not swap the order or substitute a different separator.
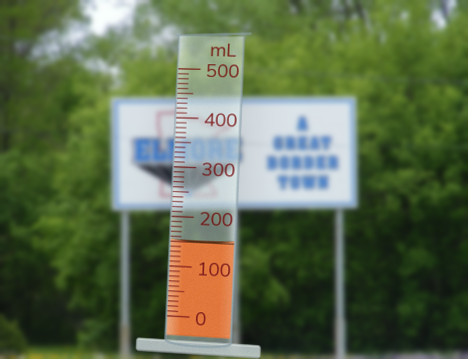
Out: 150; mL
